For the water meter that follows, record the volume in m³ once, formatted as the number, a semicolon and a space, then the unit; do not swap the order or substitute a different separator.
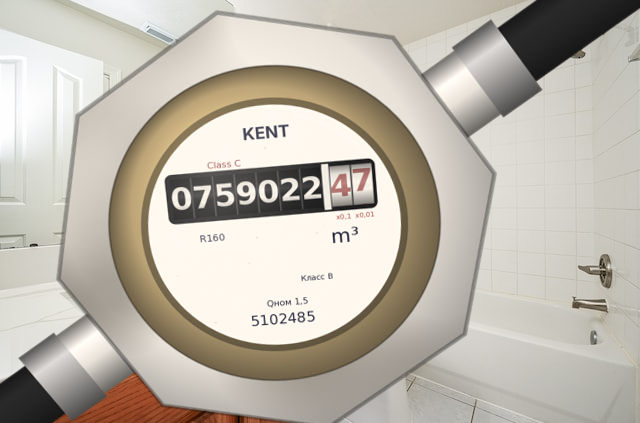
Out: 759022.47; m³
